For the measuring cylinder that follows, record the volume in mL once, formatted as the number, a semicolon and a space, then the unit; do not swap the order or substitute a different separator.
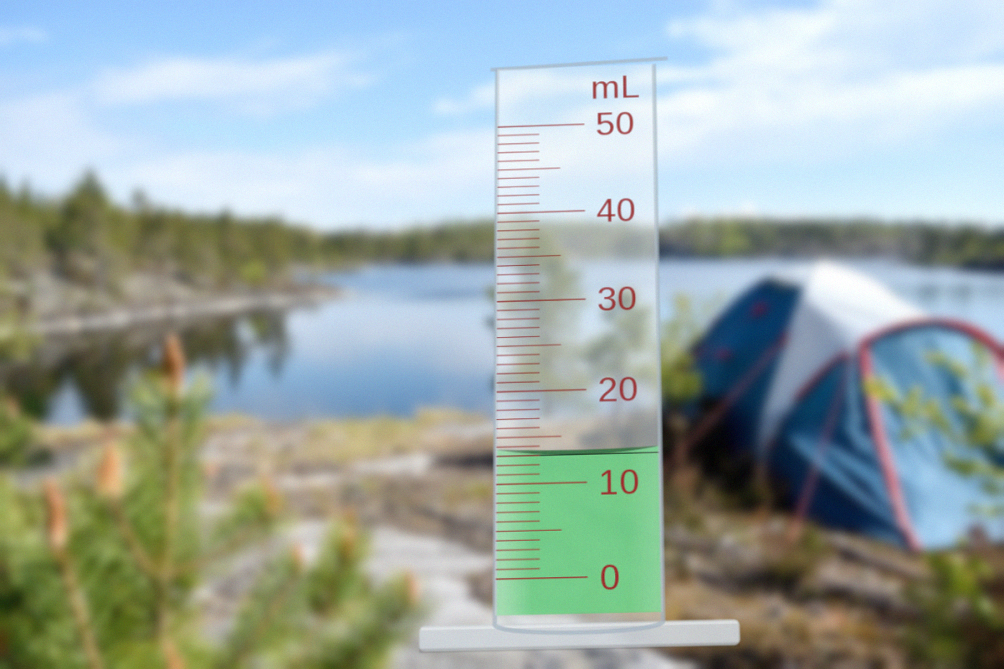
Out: 13; mL
